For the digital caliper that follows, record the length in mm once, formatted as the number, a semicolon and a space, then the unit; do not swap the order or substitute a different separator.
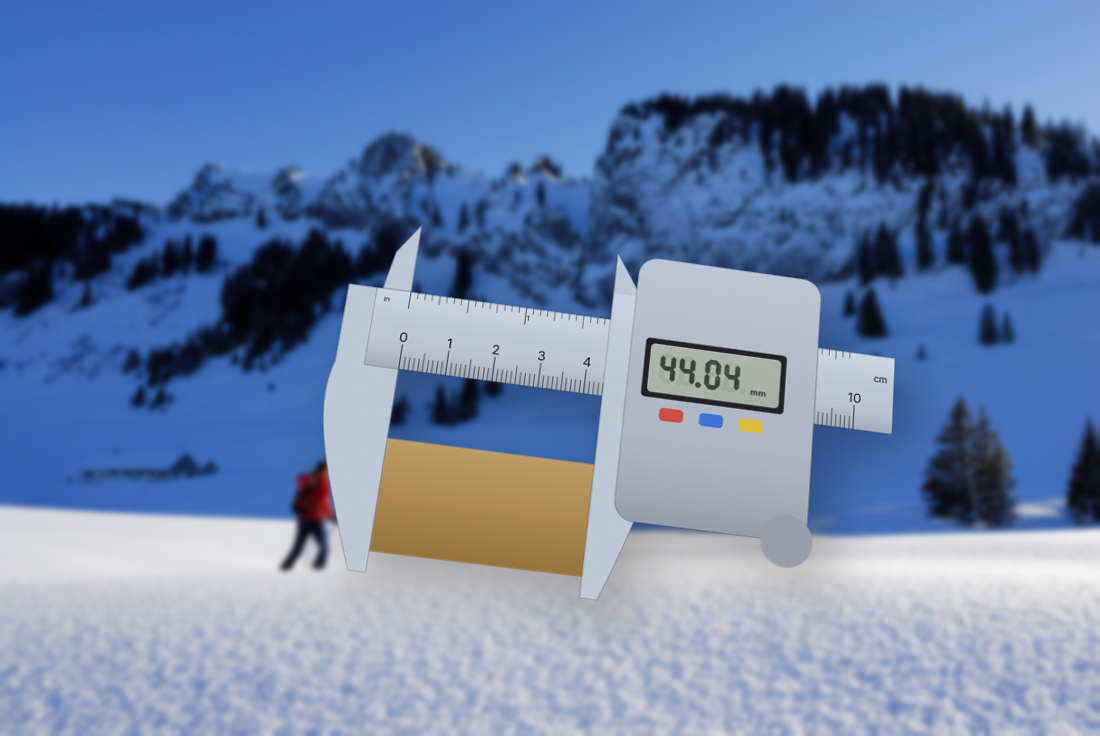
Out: 44.04; mm
